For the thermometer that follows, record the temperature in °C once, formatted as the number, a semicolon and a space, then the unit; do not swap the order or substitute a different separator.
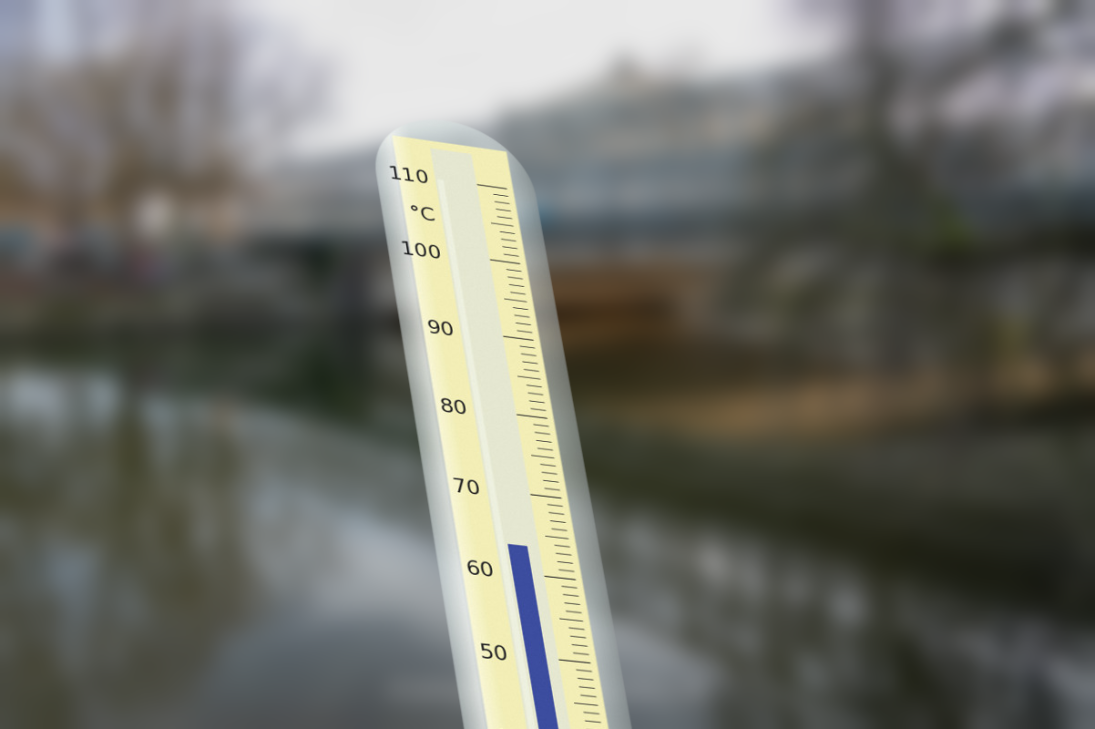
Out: 63.5; °C
